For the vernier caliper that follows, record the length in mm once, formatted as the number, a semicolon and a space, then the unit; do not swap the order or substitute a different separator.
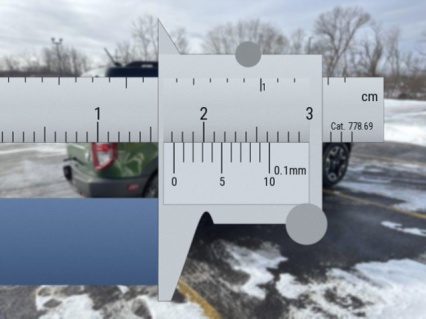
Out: 17.2; mm
